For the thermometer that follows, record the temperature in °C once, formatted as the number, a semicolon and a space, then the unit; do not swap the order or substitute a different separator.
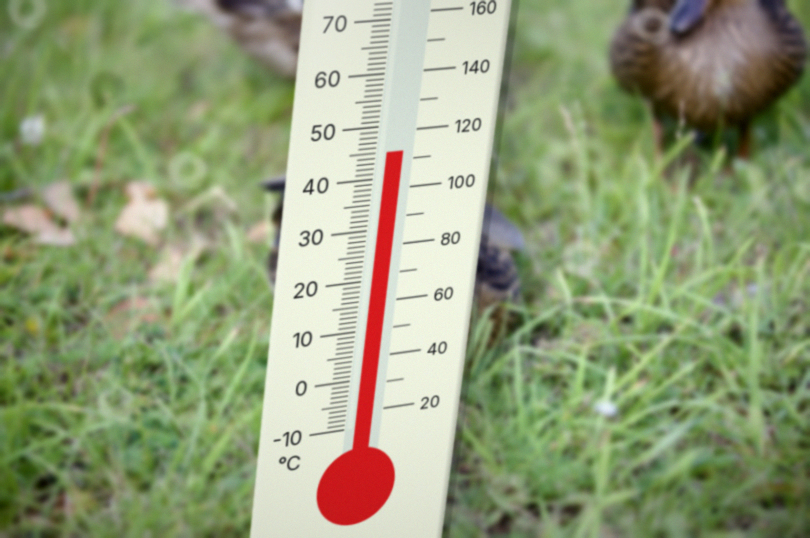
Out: 45; °C
